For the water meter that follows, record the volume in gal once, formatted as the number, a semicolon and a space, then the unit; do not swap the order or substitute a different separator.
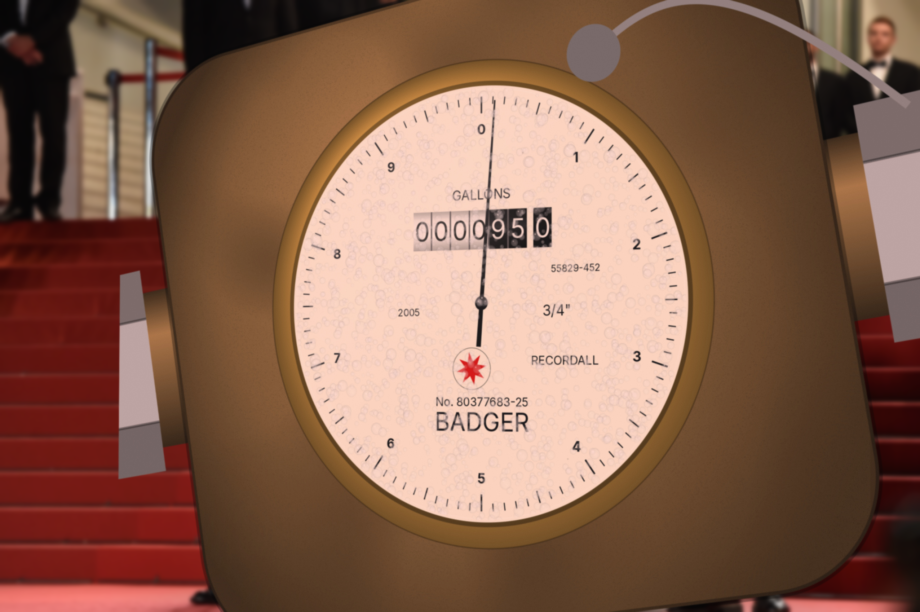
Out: 950.1; gal
